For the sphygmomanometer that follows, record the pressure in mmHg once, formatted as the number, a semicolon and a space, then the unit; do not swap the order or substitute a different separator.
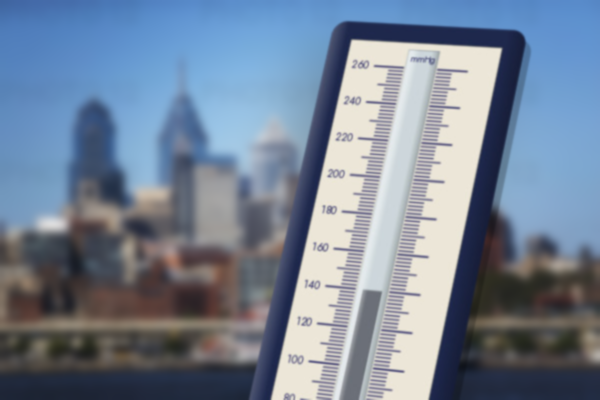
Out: 140; mmHg
